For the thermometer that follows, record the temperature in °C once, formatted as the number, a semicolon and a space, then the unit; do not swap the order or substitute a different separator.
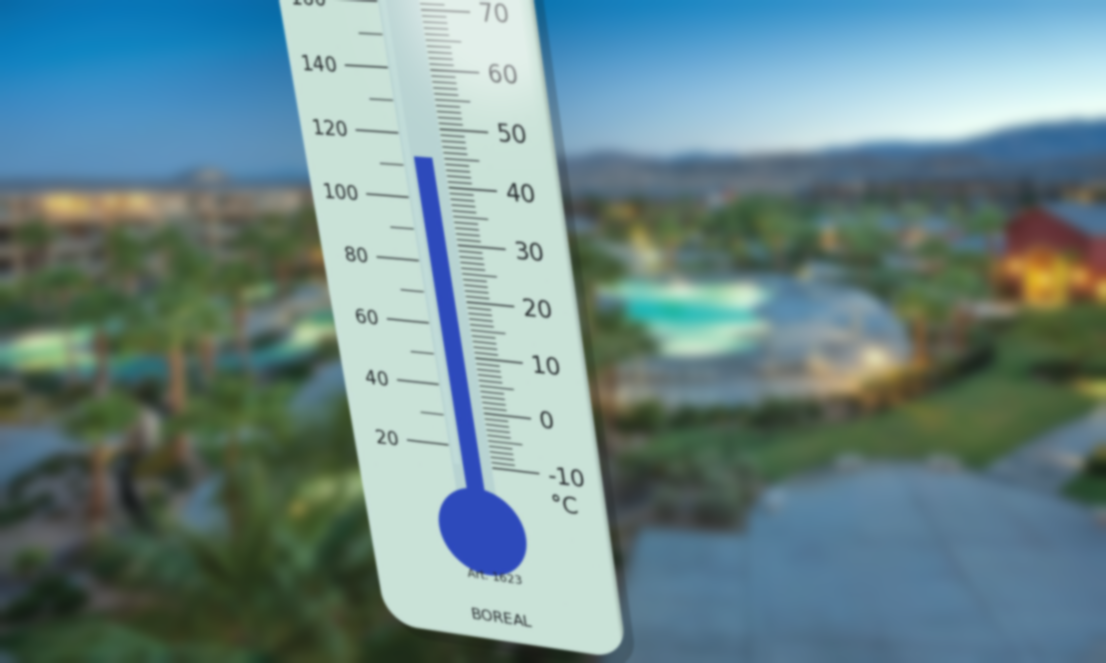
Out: 45; °C
